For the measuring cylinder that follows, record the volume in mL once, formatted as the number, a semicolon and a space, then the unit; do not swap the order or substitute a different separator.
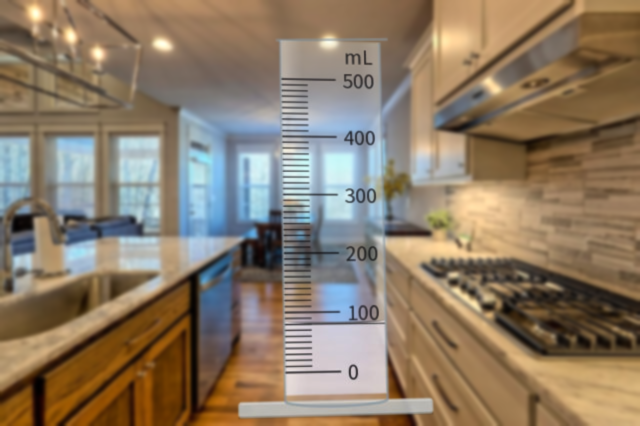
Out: 80; mL
